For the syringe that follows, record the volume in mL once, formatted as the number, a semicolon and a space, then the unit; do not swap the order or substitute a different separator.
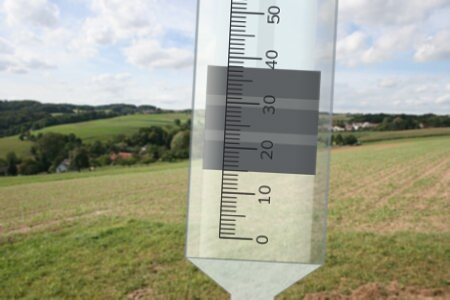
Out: 15; mL
